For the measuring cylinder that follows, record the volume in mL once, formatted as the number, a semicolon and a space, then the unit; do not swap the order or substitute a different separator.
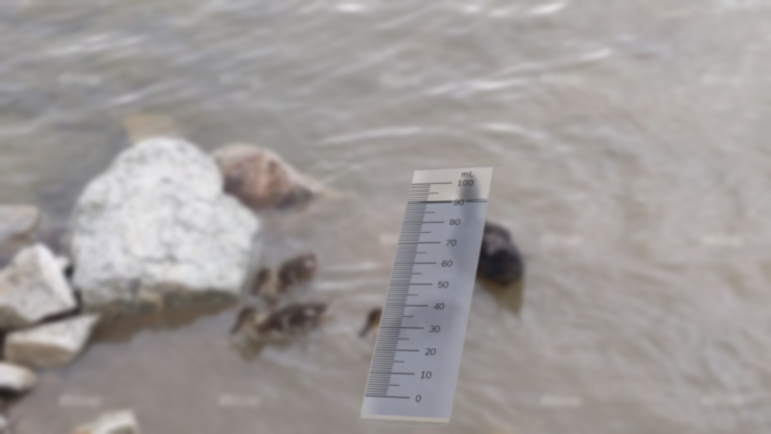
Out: 90; mL
